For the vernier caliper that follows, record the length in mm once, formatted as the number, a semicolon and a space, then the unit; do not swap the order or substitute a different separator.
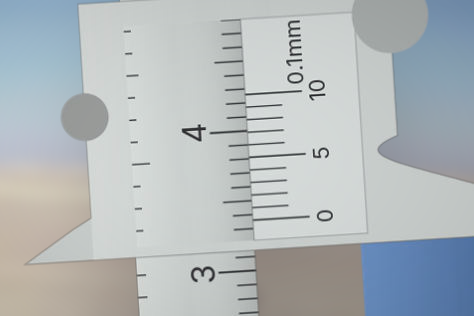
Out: 33.6; mm
